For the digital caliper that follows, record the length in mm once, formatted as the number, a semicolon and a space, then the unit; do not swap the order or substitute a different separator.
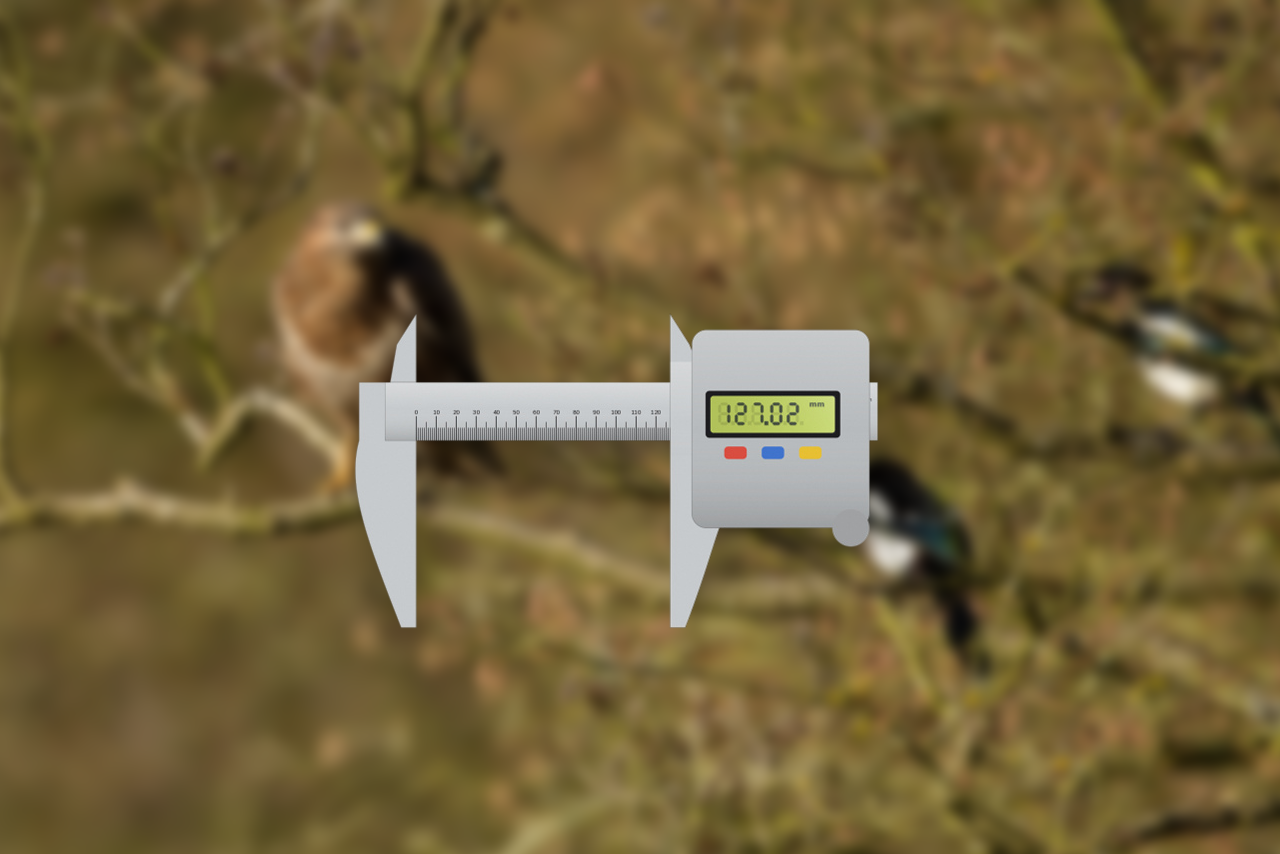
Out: 127.02; mm
